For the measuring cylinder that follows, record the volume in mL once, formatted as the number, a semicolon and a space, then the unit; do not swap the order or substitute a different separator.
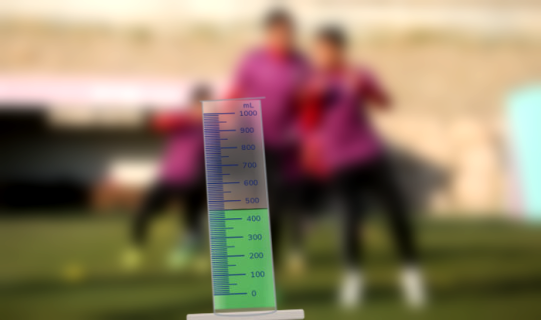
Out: 450; mL
